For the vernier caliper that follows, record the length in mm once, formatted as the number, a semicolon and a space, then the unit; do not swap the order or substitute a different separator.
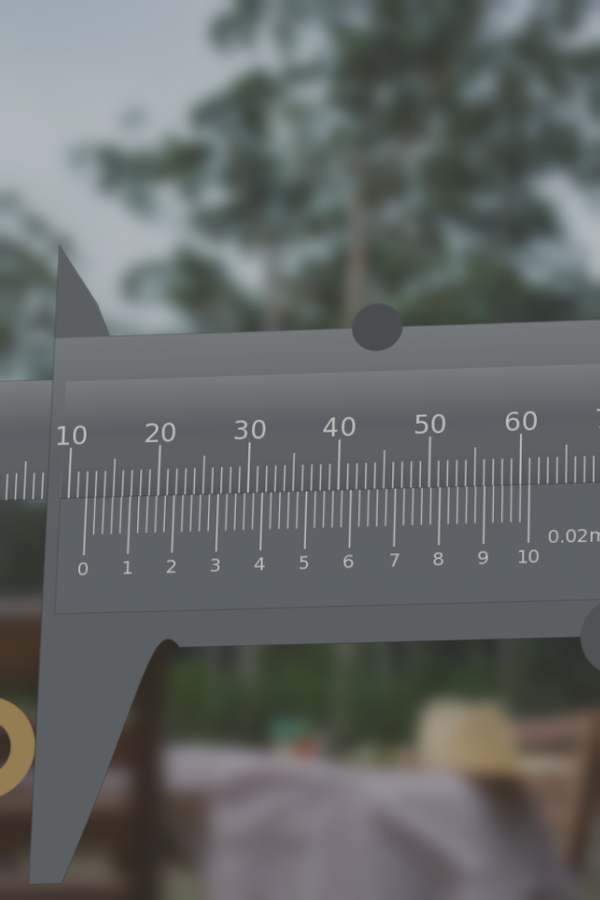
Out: 12.0; mm
